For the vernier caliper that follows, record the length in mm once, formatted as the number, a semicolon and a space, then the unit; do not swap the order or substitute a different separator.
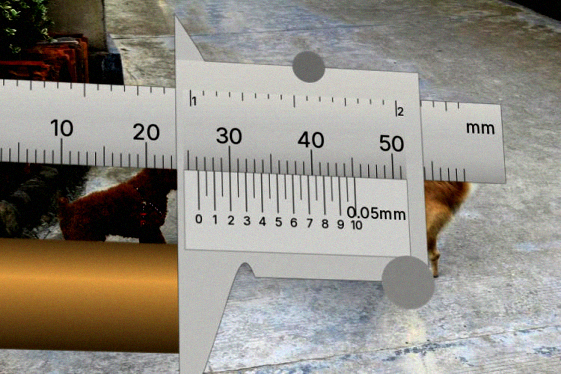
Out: 26.2; mm
